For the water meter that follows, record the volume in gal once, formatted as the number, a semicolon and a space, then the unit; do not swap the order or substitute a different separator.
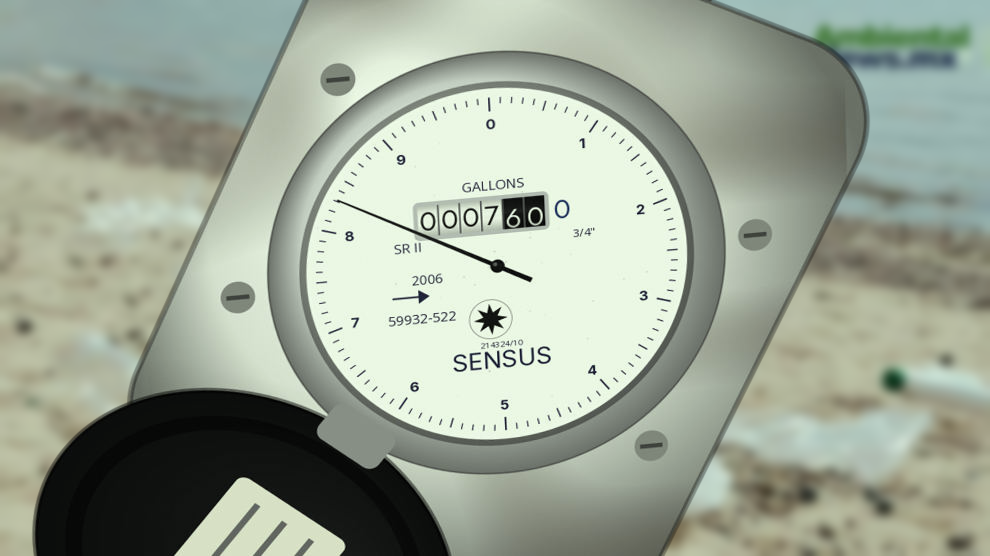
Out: 7598.3; gal
